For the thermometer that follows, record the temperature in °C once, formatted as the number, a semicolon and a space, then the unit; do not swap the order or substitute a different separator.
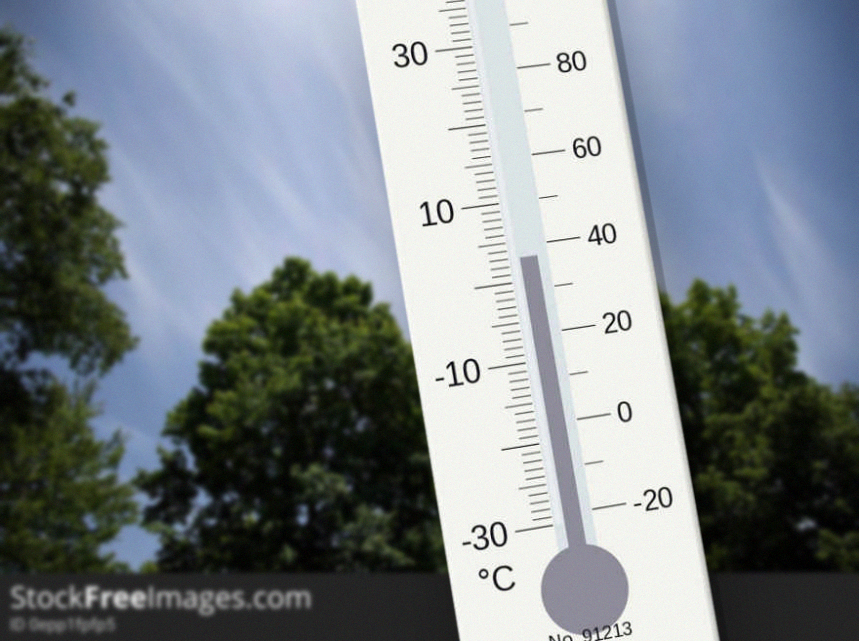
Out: 3; °C
